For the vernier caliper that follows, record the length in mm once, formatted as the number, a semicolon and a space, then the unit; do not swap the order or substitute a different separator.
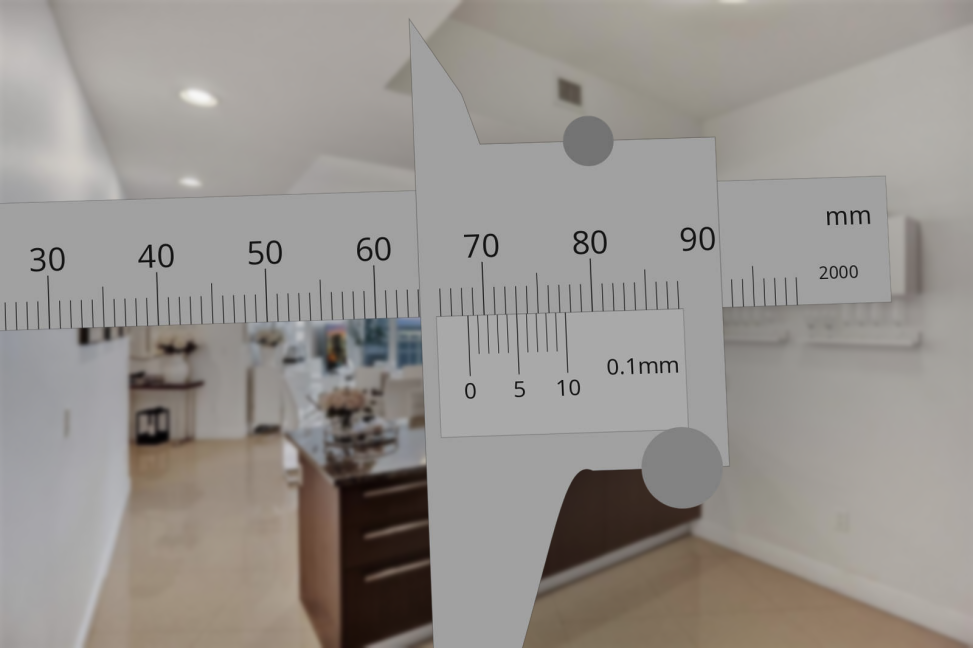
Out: 68.5; mm
